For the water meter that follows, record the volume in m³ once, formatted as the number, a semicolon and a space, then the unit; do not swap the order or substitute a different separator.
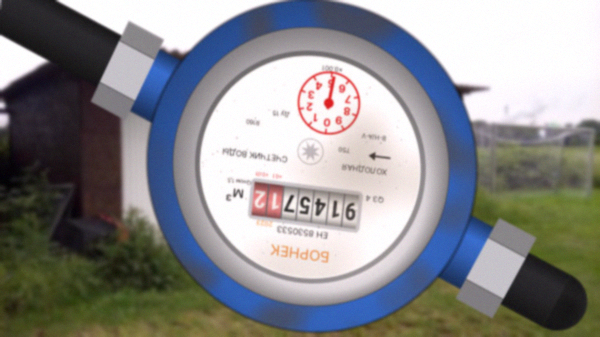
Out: 91457.125; m³
